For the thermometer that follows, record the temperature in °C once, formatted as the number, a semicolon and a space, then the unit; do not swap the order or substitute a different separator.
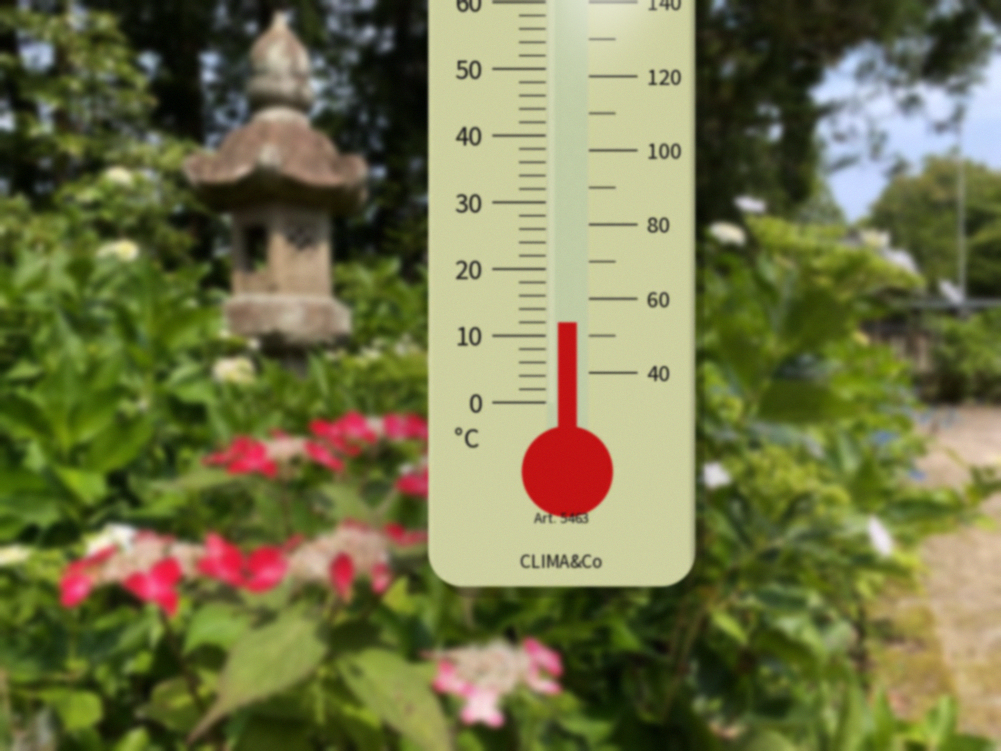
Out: 12; °C
